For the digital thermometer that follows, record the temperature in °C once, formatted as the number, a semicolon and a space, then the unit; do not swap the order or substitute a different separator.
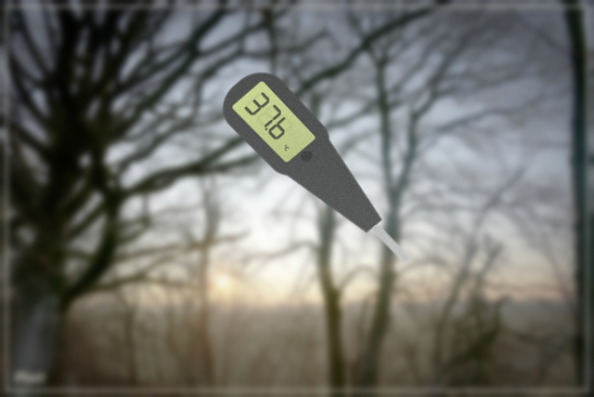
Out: 37.6; °C
